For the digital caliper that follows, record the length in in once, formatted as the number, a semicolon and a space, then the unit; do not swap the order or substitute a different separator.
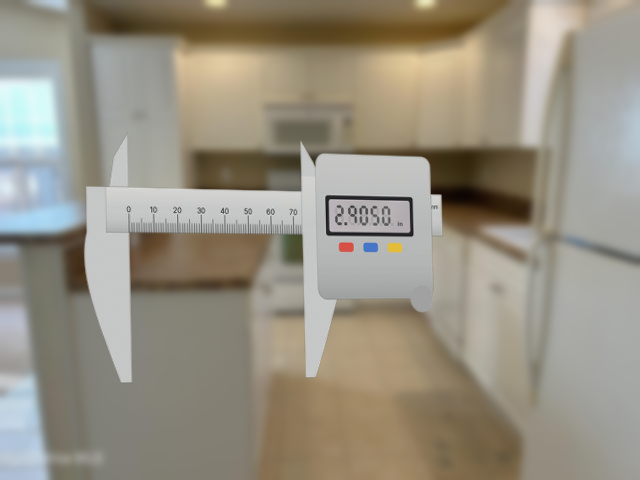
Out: 2.9050; in
